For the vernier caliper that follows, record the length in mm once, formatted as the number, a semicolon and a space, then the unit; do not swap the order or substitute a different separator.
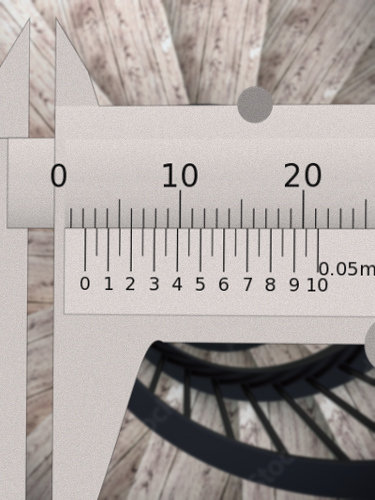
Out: 2.2; mm
